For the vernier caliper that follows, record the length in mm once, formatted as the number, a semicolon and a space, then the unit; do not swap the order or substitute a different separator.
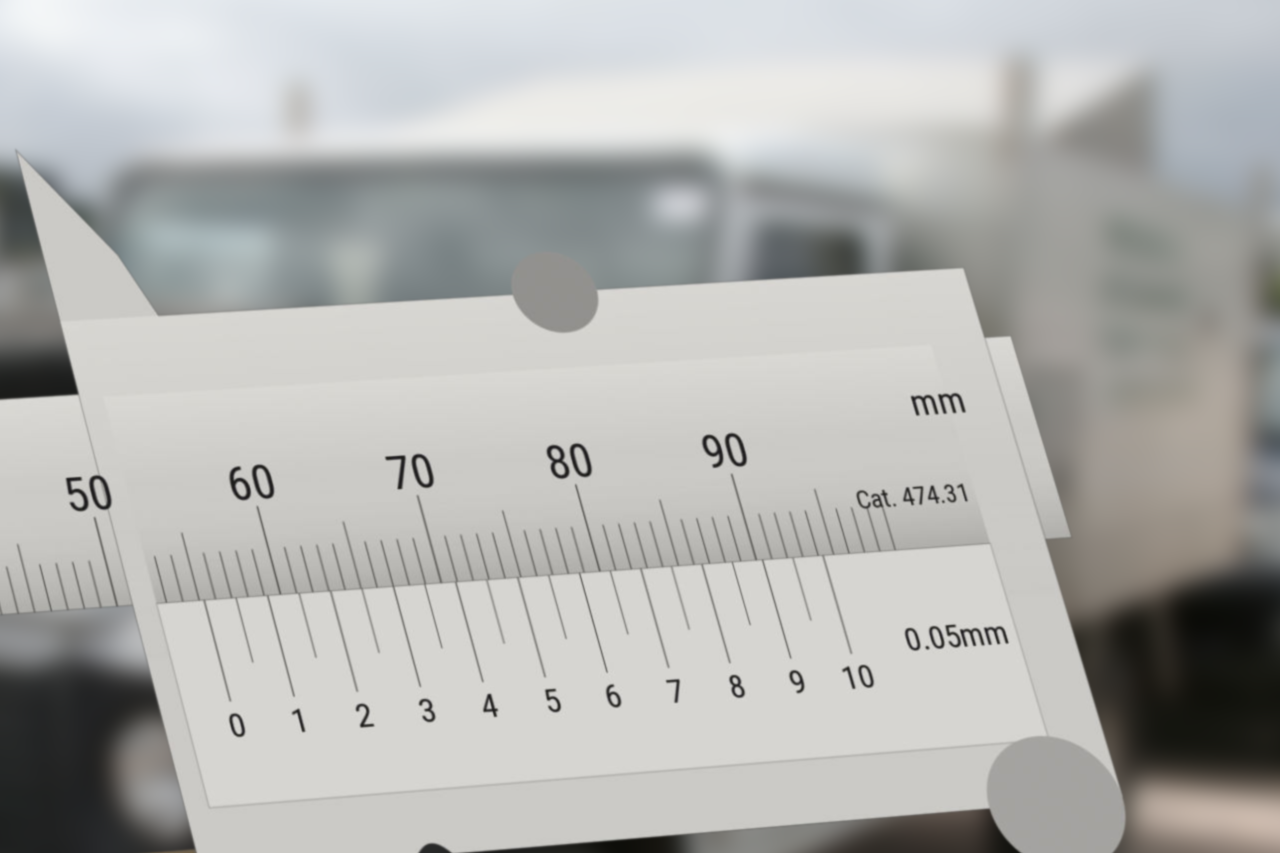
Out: 55.3; mm
